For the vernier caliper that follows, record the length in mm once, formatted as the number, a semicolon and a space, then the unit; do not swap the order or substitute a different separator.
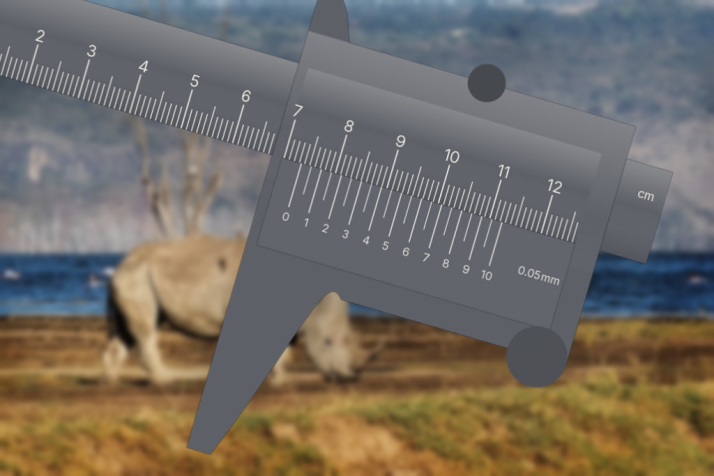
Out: 73.4; mm
